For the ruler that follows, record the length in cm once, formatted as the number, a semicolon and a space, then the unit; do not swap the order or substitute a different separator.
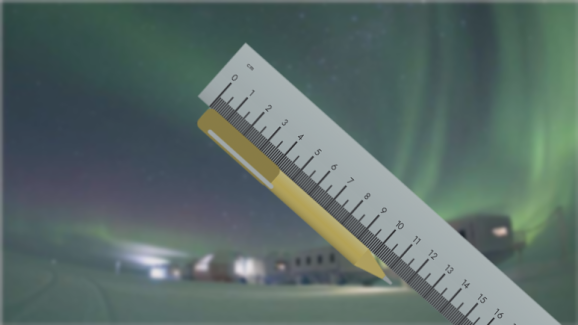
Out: 11.5; cm
